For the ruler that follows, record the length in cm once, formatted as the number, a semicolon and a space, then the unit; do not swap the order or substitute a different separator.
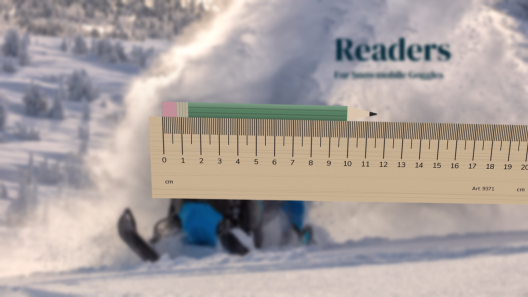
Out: 11.5; cm
